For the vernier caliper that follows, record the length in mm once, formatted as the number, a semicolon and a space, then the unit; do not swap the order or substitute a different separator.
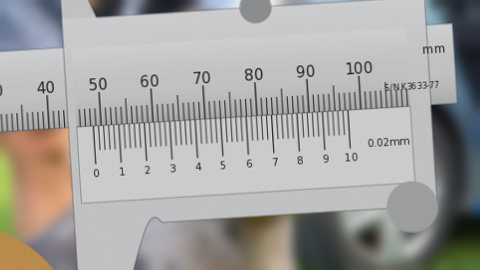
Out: 48.5; mm
